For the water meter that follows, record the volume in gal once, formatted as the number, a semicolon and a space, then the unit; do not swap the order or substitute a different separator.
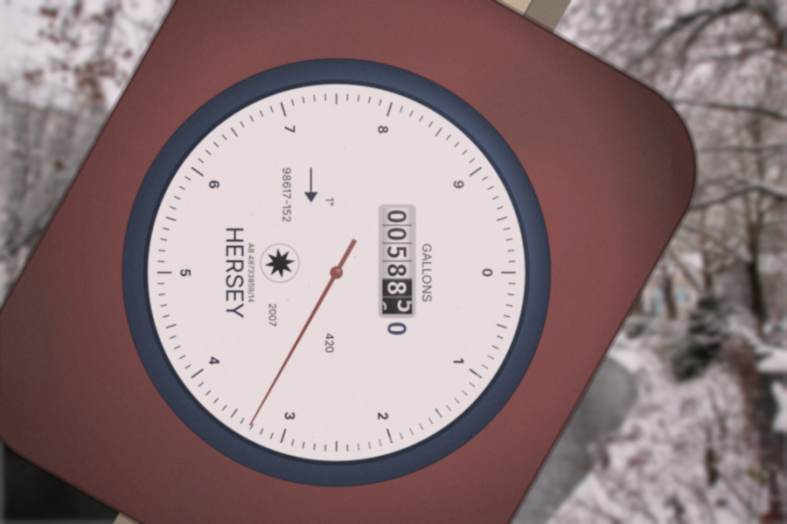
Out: 58853.3; gal
